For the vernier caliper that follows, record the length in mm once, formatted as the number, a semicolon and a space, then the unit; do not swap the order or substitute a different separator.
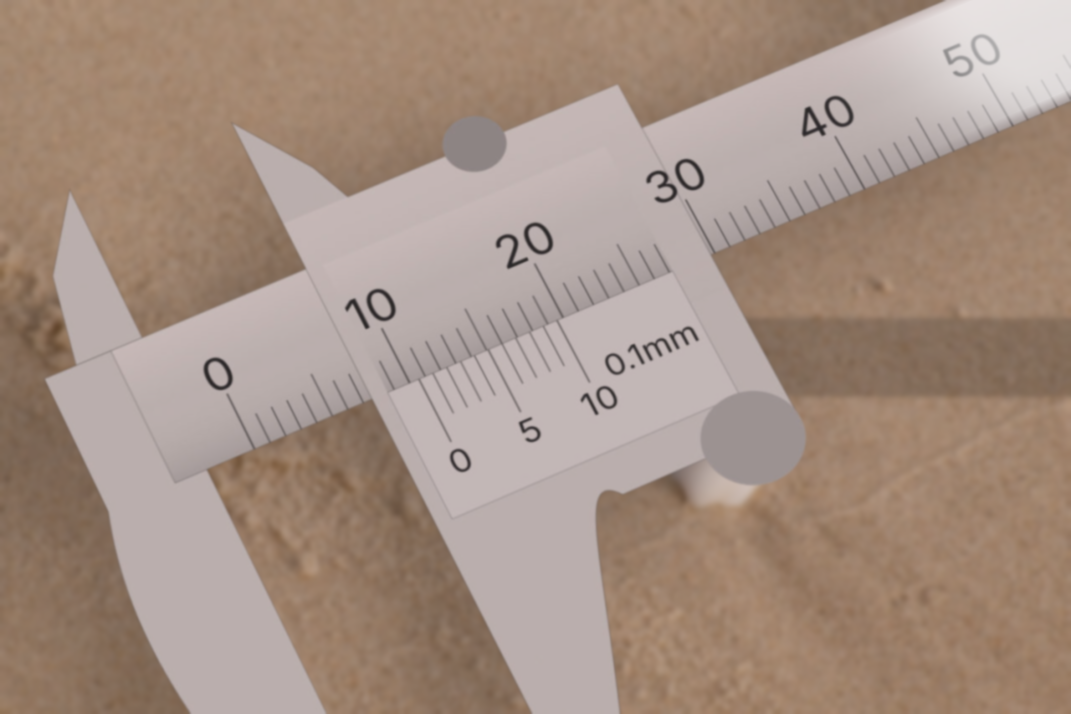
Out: 10.6; mm
